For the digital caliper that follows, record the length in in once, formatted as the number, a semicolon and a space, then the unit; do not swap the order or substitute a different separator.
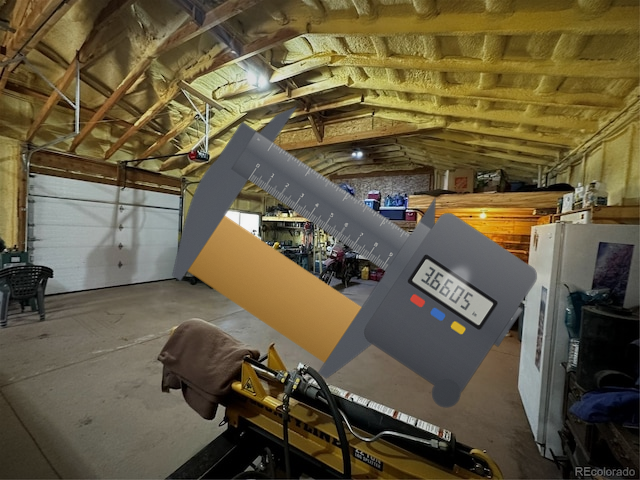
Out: 3.6605; in
